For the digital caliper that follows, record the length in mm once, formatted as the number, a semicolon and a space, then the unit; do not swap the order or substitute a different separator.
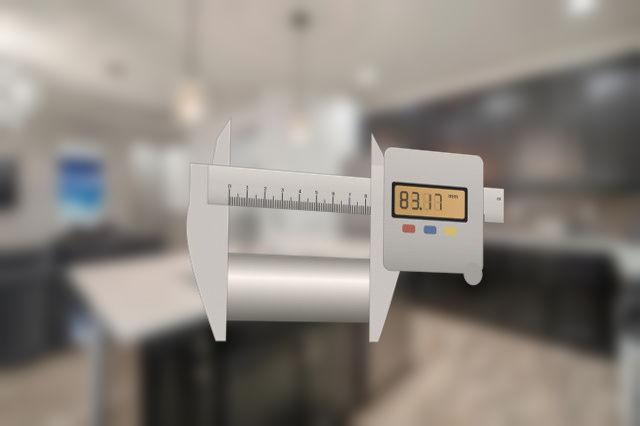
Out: 83.17; mm
